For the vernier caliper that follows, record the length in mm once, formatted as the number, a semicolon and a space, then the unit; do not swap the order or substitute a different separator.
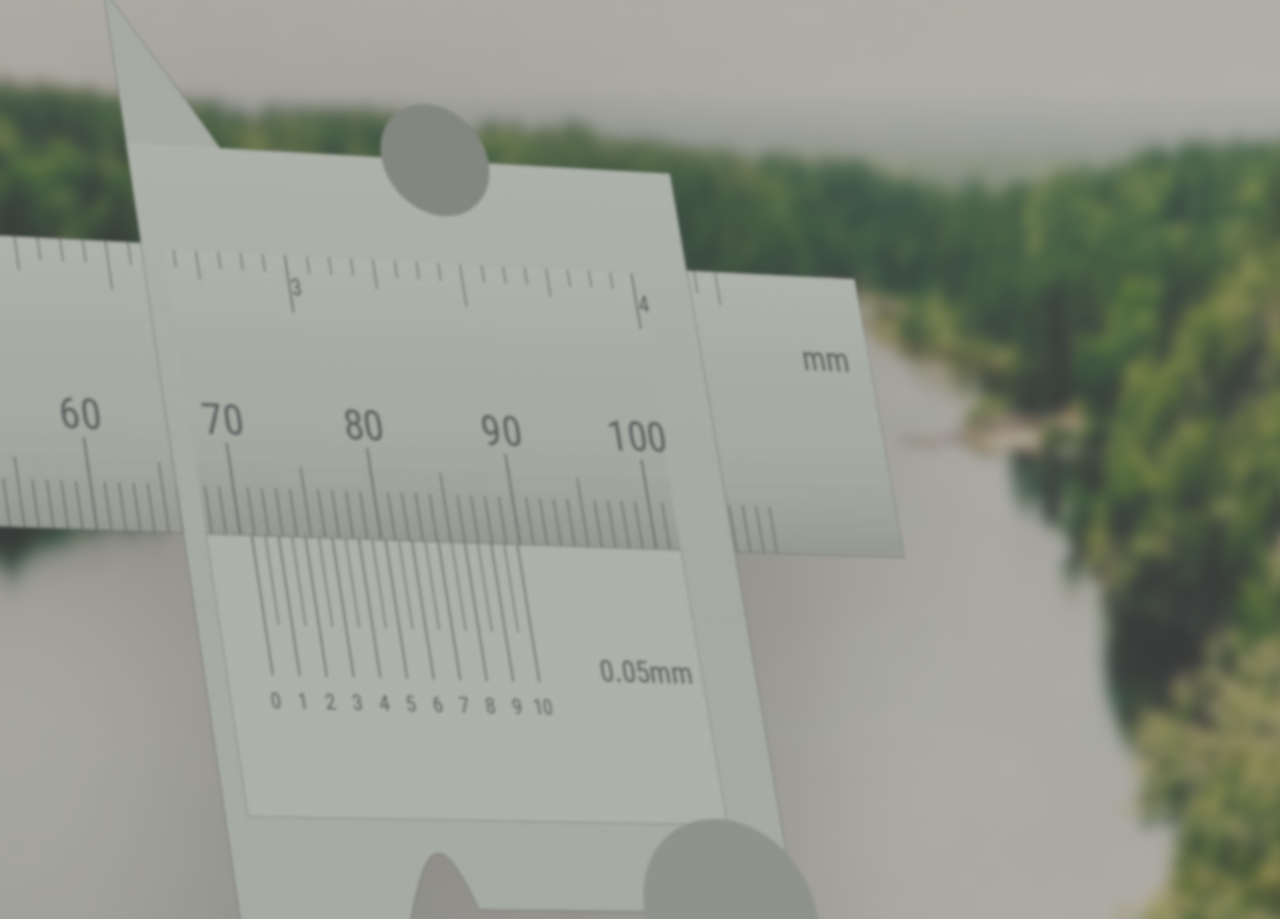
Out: 70.8; mm
